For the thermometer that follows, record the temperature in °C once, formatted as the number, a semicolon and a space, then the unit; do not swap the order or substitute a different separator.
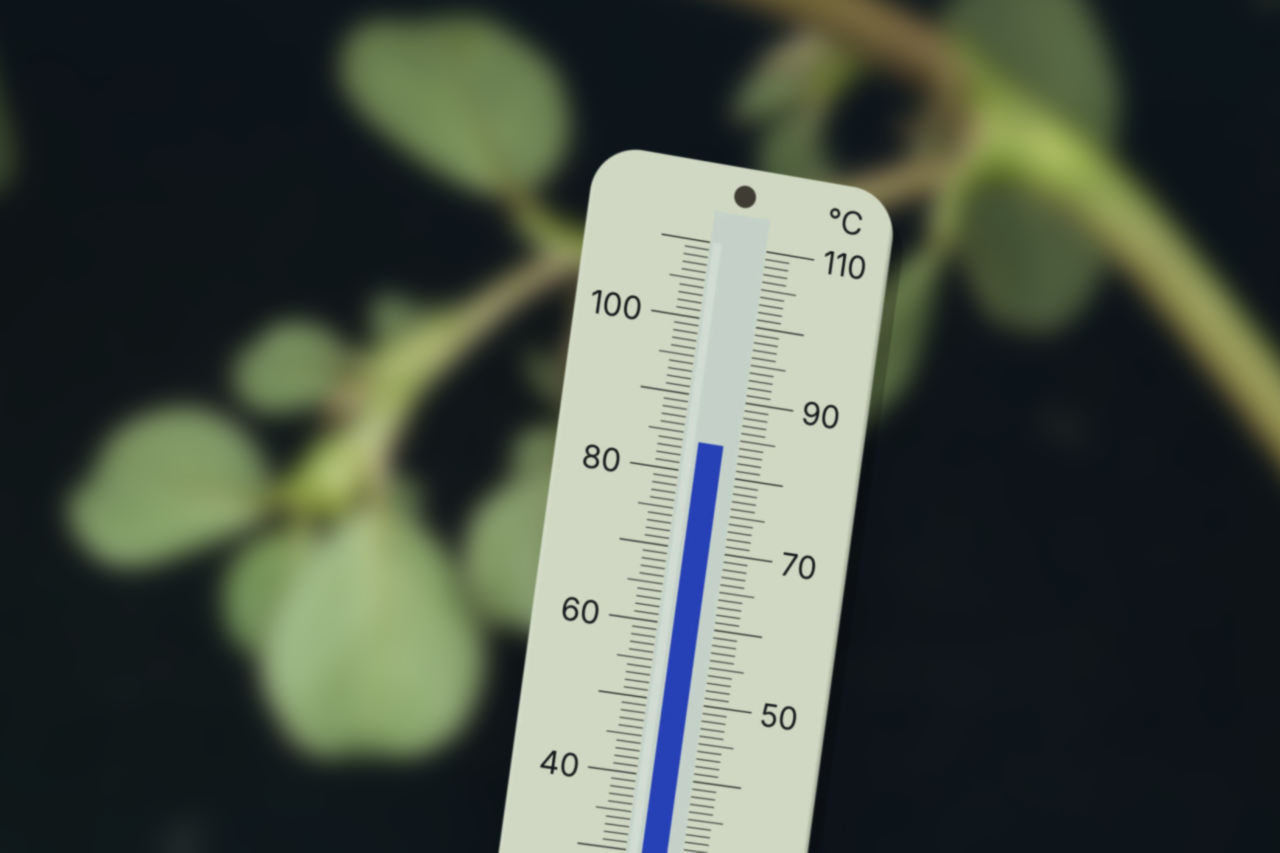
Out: 84; °C
